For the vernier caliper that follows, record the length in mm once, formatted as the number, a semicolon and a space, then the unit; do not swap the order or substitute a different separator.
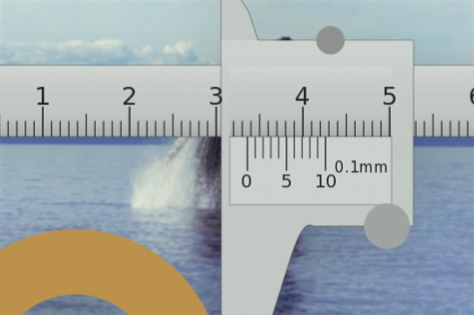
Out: 33.6; mm
